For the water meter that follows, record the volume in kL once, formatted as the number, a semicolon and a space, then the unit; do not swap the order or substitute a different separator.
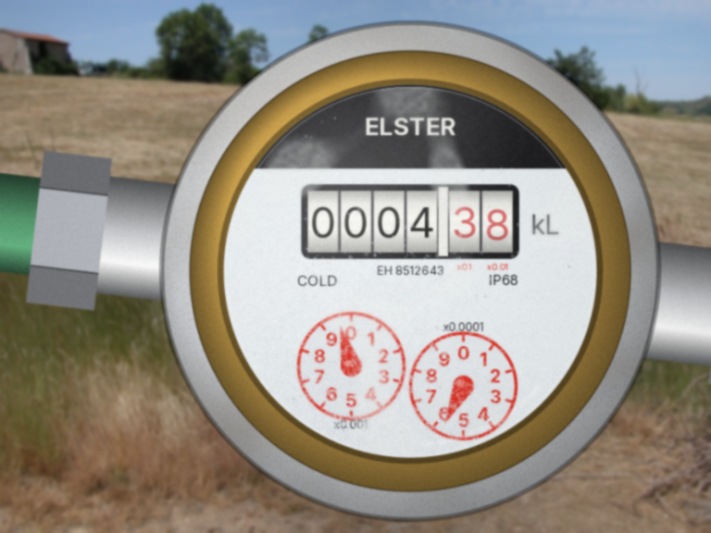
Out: 4.3795; kL
